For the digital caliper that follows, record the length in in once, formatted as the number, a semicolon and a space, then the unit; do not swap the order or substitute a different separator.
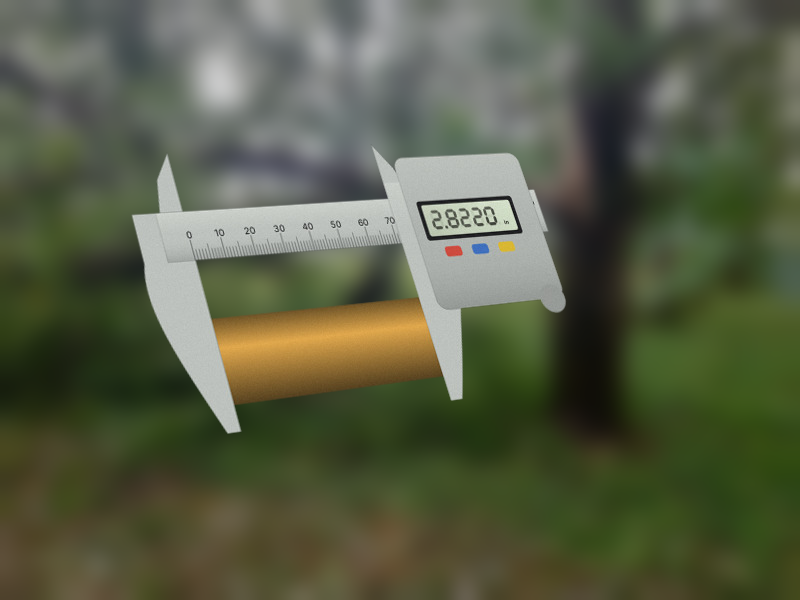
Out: 2.8220; in
